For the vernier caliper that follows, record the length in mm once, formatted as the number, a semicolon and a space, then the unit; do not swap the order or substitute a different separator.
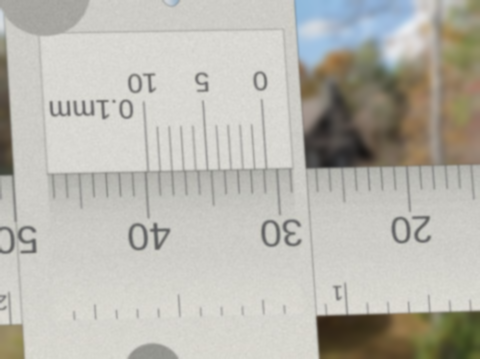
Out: 30.8; mm
